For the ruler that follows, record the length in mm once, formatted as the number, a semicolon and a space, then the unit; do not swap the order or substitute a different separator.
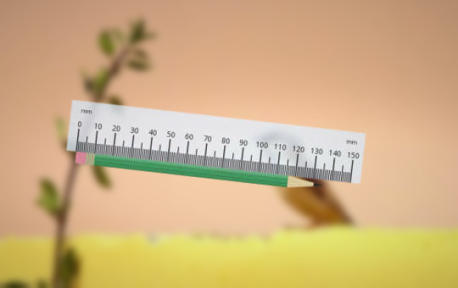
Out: 135; mm
